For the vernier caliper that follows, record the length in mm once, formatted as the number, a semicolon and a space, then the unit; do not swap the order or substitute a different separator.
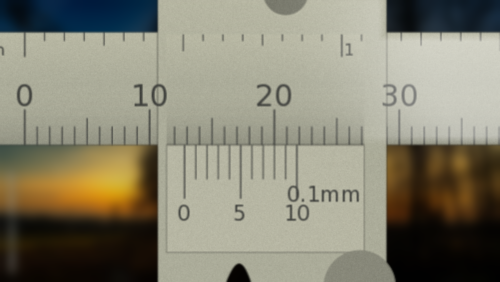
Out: 12.8; mm
